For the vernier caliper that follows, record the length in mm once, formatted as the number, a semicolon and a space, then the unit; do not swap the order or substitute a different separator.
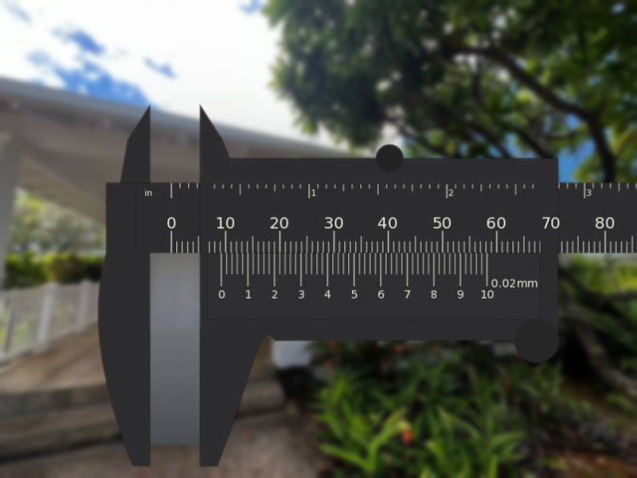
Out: 9.2; mm
